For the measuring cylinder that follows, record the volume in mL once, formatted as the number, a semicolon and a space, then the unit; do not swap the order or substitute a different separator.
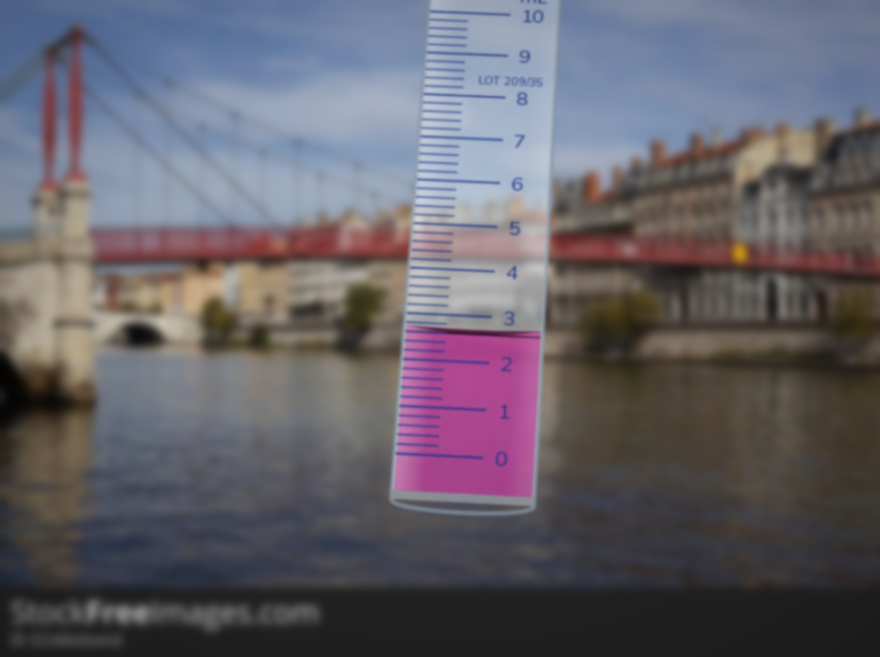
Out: 2.6; mL
